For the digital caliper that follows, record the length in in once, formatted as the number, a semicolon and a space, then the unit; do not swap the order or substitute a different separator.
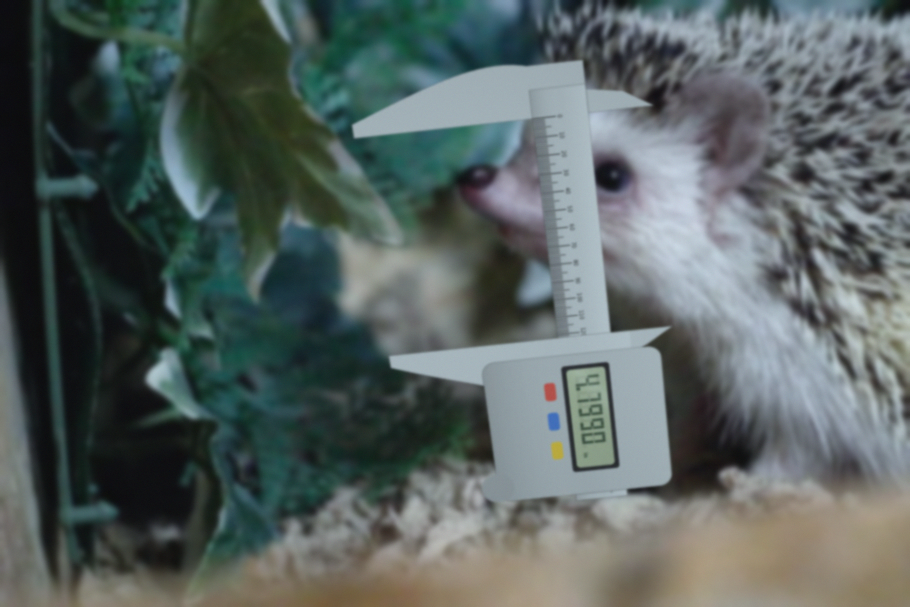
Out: 4.7990; in
